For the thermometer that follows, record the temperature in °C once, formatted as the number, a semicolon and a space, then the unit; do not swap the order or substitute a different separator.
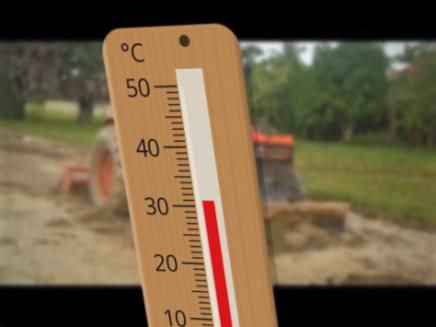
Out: 31; °C
